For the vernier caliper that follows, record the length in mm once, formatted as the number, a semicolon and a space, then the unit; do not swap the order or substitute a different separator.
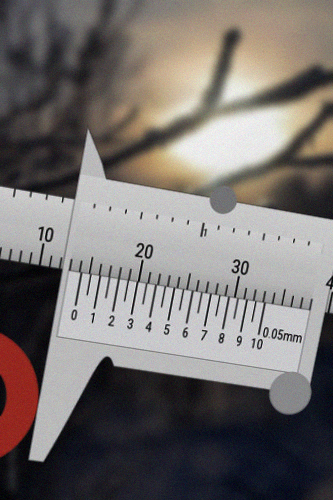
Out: 14.2; mm
